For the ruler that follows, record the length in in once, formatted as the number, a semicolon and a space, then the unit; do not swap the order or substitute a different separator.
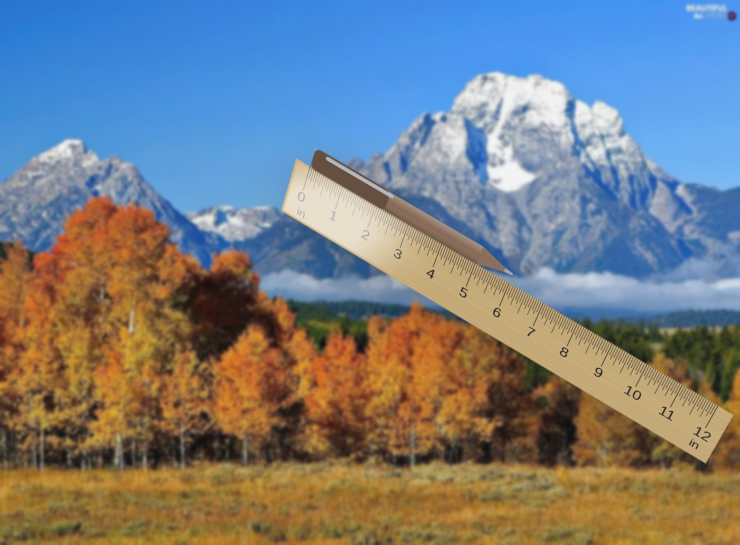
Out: 6; in
